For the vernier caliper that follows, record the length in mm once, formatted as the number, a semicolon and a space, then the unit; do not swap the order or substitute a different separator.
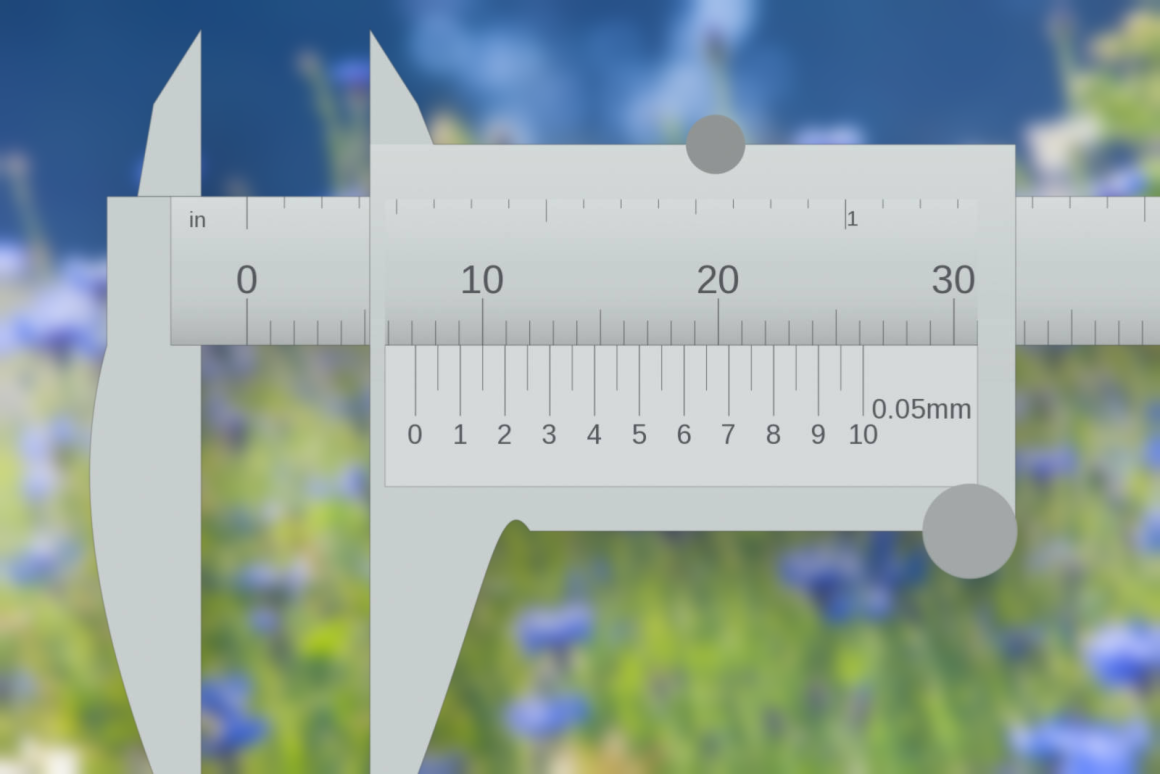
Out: 7.15; mm
